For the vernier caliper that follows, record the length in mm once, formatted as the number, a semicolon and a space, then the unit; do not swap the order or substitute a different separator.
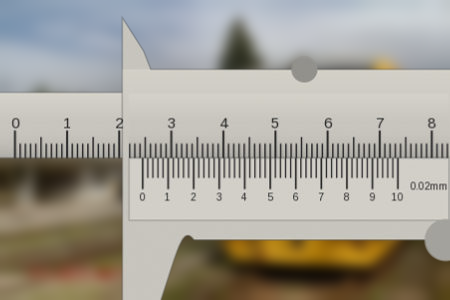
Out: 24.5; mm
